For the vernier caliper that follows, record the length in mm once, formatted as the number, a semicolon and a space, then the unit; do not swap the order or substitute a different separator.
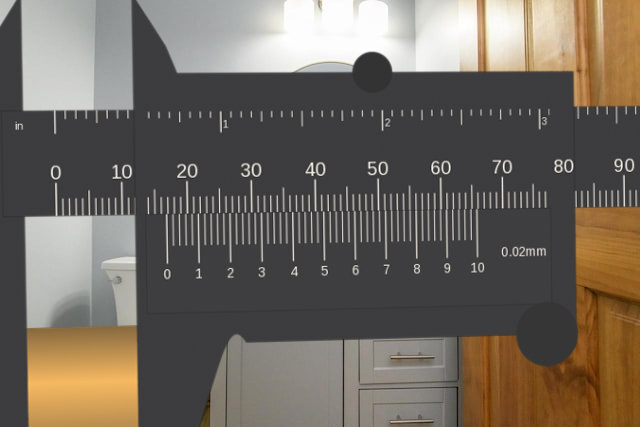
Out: 16.8; mm
